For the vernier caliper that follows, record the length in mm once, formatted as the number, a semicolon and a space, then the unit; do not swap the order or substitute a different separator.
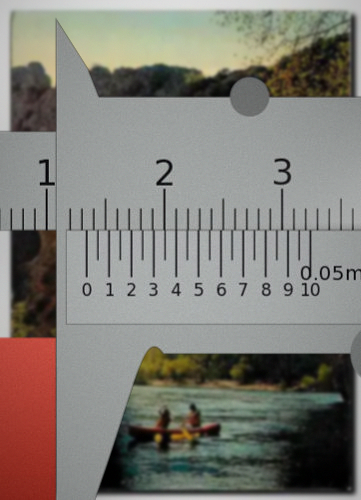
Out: 13.4; mm
